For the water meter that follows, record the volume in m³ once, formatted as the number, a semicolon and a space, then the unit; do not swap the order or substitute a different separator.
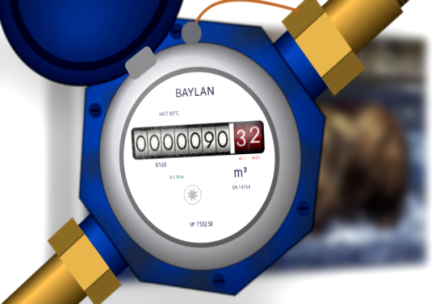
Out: 90.32; m³
